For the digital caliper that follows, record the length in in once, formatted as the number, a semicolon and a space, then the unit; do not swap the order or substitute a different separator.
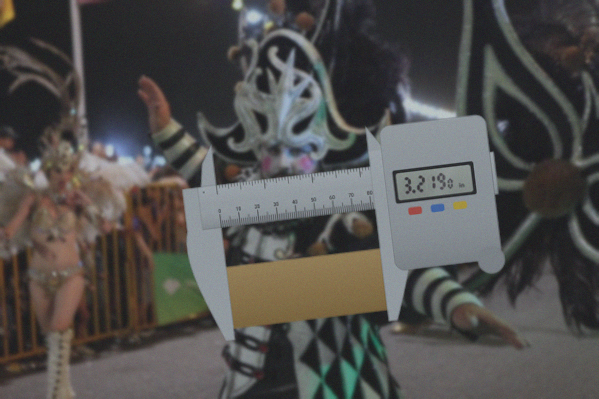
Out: 3.2190; in
